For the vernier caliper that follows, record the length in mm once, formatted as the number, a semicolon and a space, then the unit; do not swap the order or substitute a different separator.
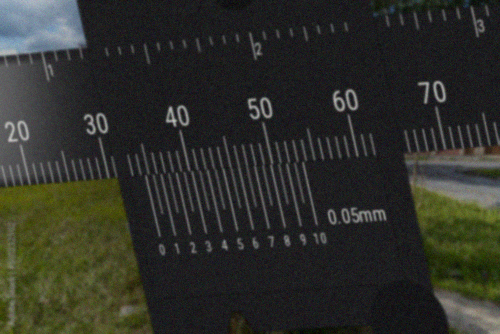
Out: 34.6; mm
